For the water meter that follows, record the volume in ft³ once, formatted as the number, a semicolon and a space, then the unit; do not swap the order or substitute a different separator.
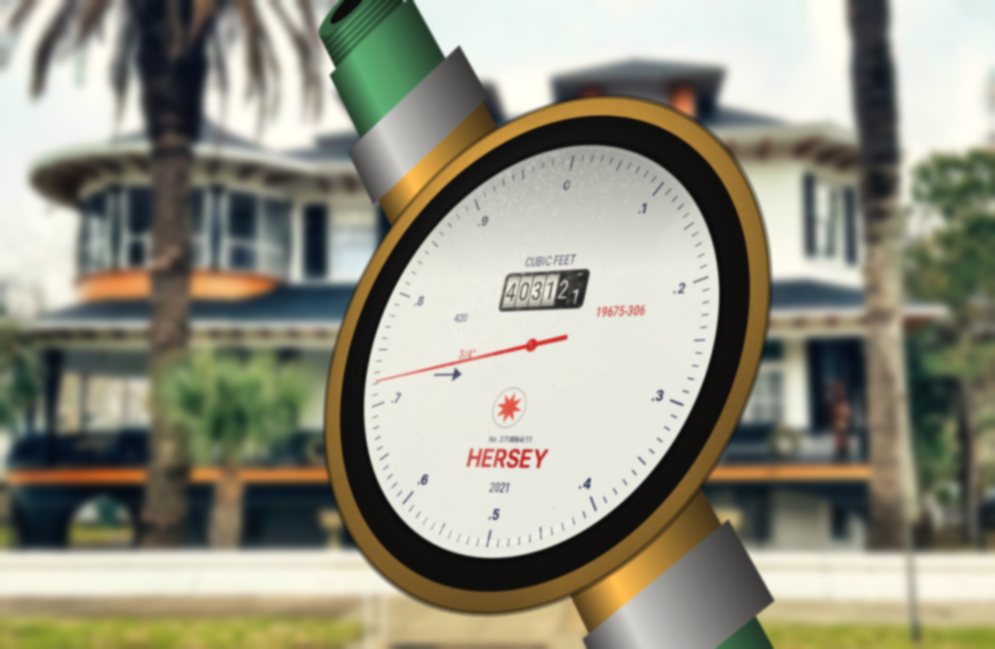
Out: 403120.72; ft³
